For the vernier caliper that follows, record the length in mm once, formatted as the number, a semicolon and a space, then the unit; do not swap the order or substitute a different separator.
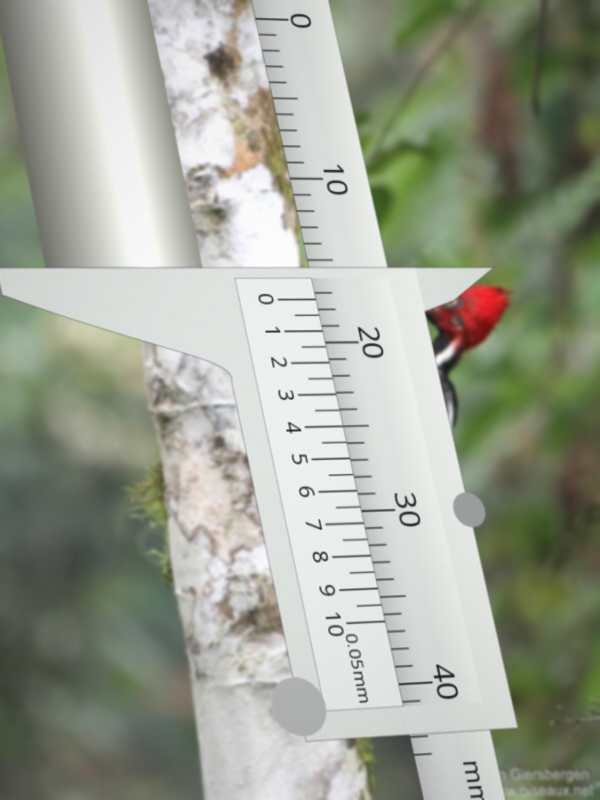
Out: 17.4; mm
